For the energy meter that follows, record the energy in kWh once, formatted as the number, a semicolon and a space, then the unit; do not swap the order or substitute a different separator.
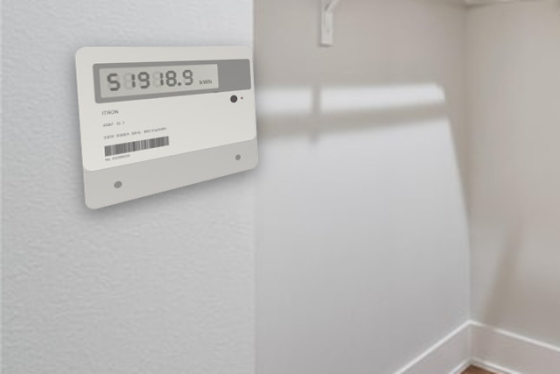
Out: 51918.9; kWh
